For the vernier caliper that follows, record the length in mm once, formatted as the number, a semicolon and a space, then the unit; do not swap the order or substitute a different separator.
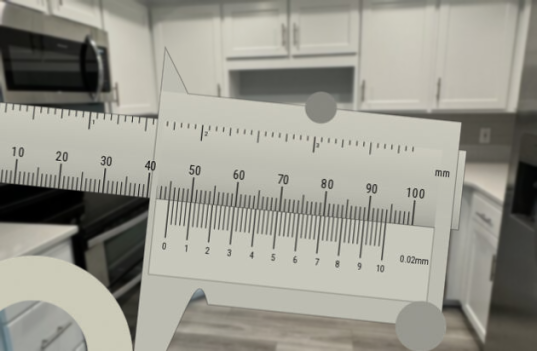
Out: 45.0; mm
